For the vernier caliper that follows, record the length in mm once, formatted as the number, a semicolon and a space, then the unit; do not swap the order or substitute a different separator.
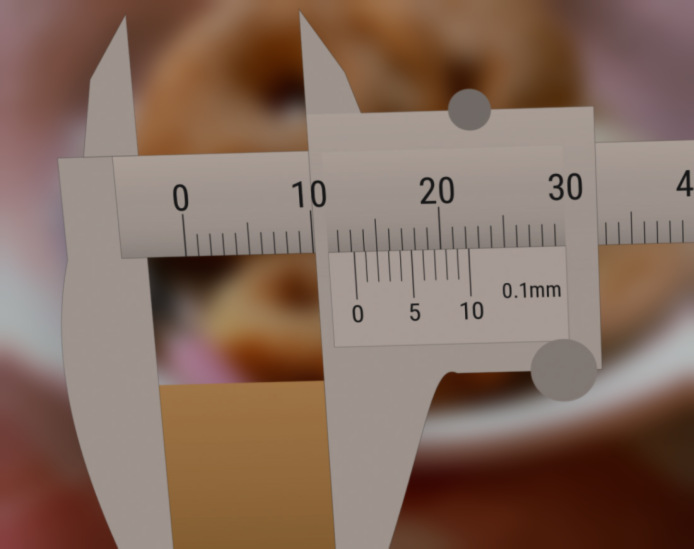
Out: 13.2; mm
